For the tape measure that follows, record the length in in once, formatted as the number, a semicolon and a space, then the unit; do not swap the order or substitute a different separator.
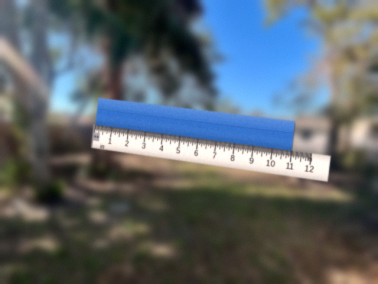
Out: 11; in
